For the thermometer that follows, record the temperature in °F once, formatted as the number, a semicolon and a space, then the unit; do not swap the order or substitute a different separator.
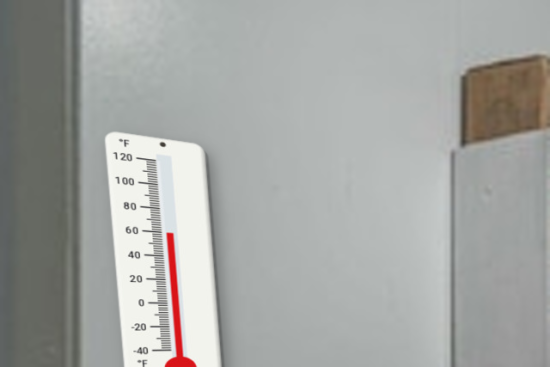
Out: 60; °F
